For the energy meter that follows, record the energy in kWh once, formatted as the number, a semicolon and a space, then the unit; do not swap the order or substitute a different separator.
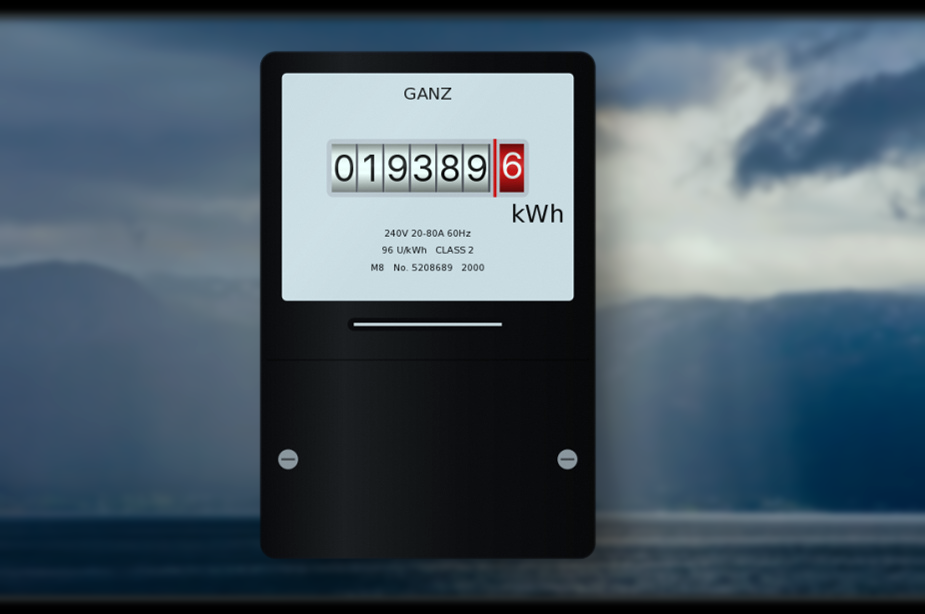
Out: 19389.6; kWh
